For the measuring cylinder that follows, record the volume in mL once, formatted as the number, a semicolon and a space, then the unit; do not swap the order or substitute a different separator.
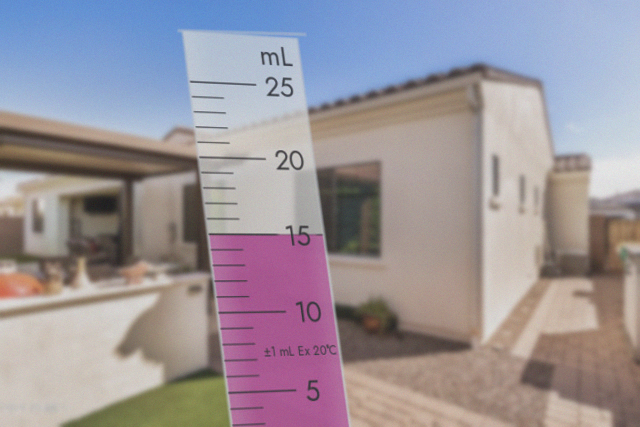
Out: 15; mL
